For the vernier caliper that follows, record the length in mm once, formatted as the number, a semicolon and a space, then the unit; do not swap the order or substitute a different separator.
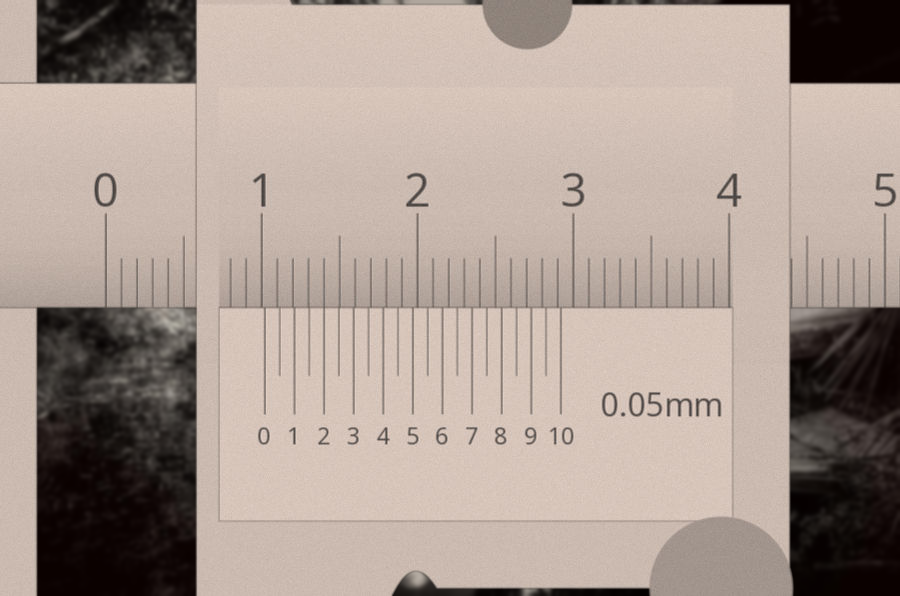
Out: 10.2; mm
